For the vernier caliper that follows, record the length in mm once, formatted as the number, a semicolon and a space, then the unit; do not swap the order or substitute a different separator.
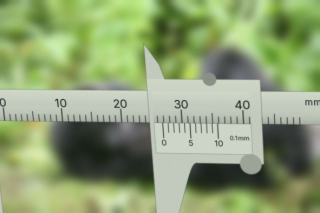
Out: 26.8; mm
